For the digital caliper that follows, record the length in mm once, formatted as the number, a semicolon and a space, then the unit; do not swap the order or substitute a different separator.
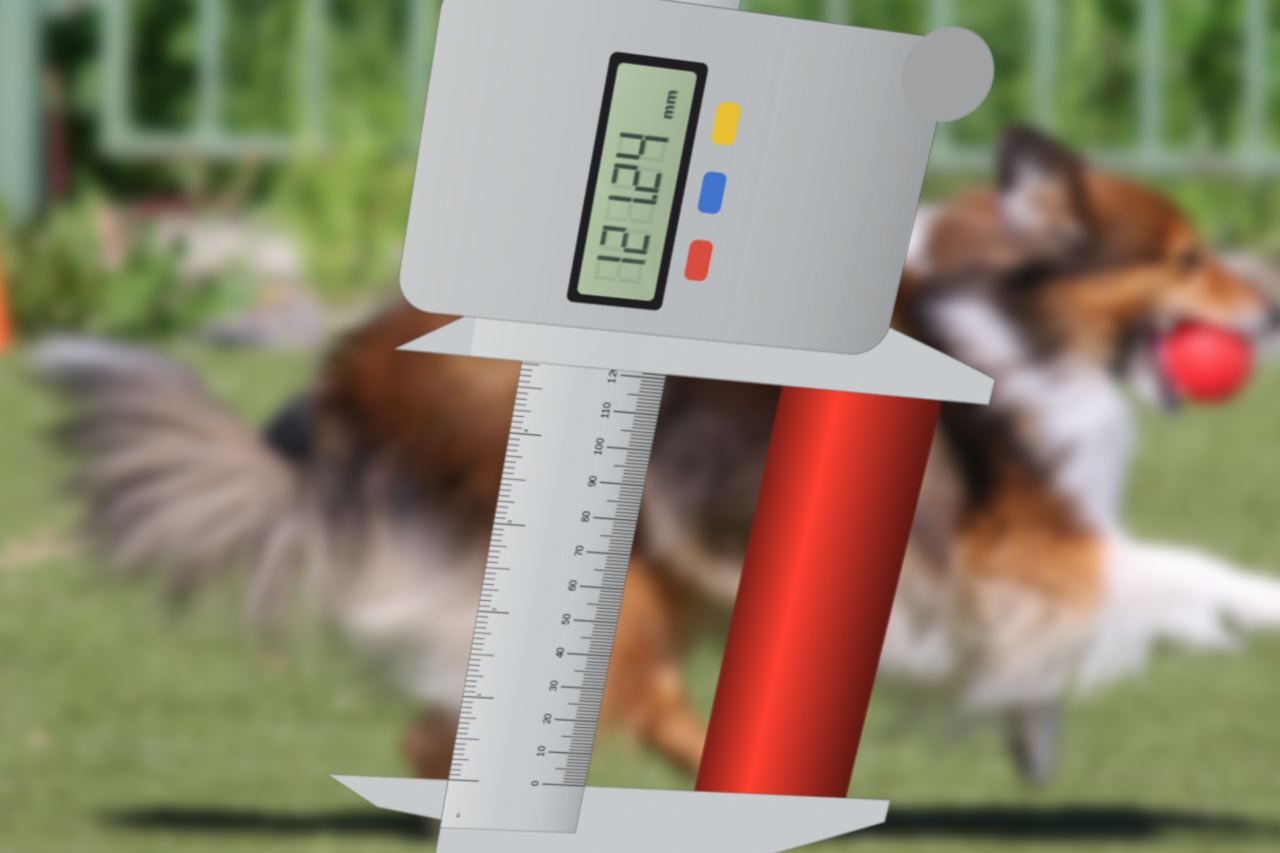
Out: 121.24; mm
